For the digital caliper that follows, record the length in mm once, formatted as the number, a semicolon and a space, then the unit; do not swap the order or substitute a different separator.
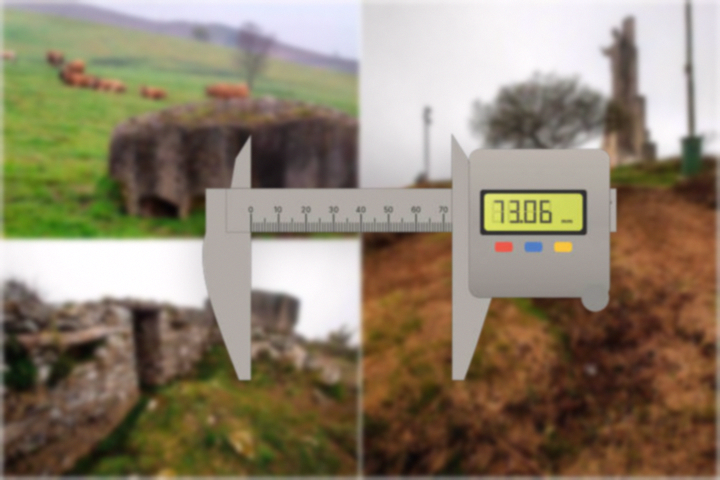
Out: 73.06; mm
